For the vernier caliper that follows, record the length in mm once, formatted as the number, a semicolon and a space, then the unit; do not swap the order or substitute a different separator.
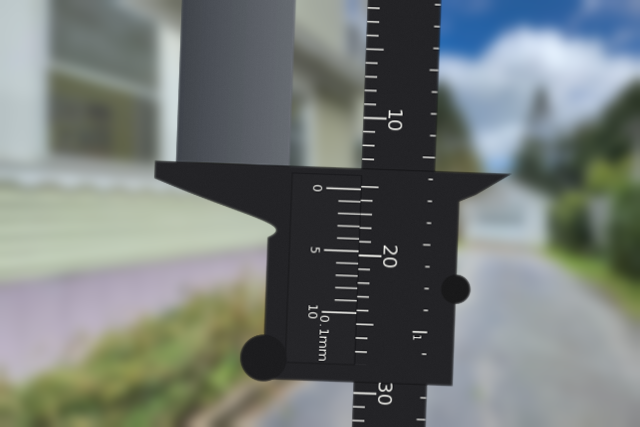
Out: 15.2; mm
